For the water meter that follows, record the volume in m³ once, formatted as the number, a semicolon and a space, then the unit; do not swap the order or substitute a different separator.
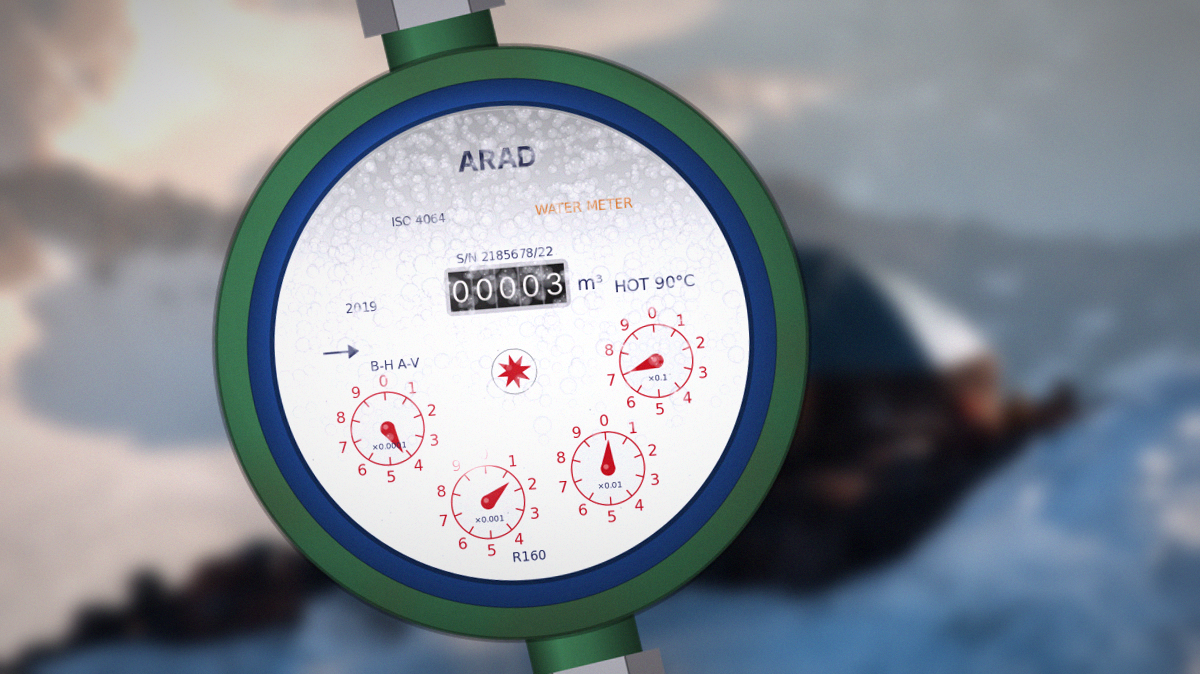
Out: 3.7014; m³
